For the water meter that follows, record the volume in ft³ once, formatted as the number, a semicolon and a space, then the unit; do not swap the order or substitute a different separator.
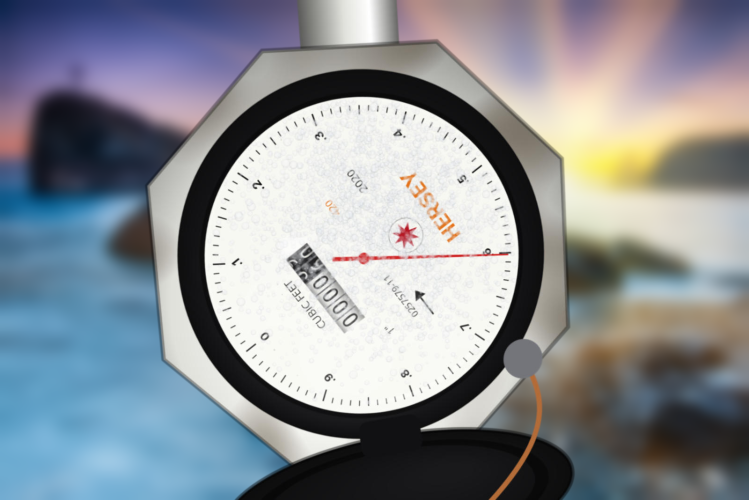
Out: 59.60; ft³
